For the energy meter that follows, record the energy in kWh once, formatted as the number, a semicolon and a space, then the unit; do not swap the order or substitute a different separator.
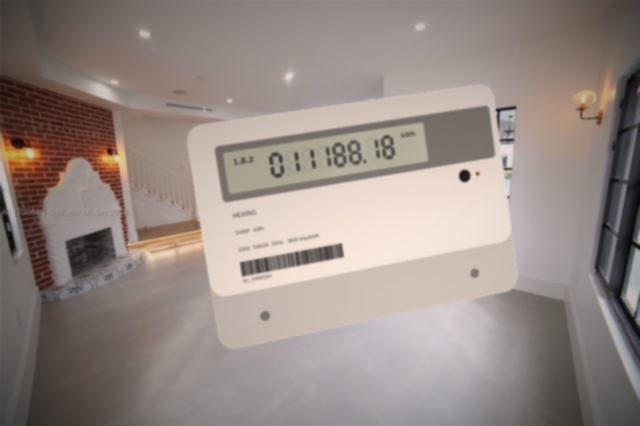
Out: 11188.18; kWh
